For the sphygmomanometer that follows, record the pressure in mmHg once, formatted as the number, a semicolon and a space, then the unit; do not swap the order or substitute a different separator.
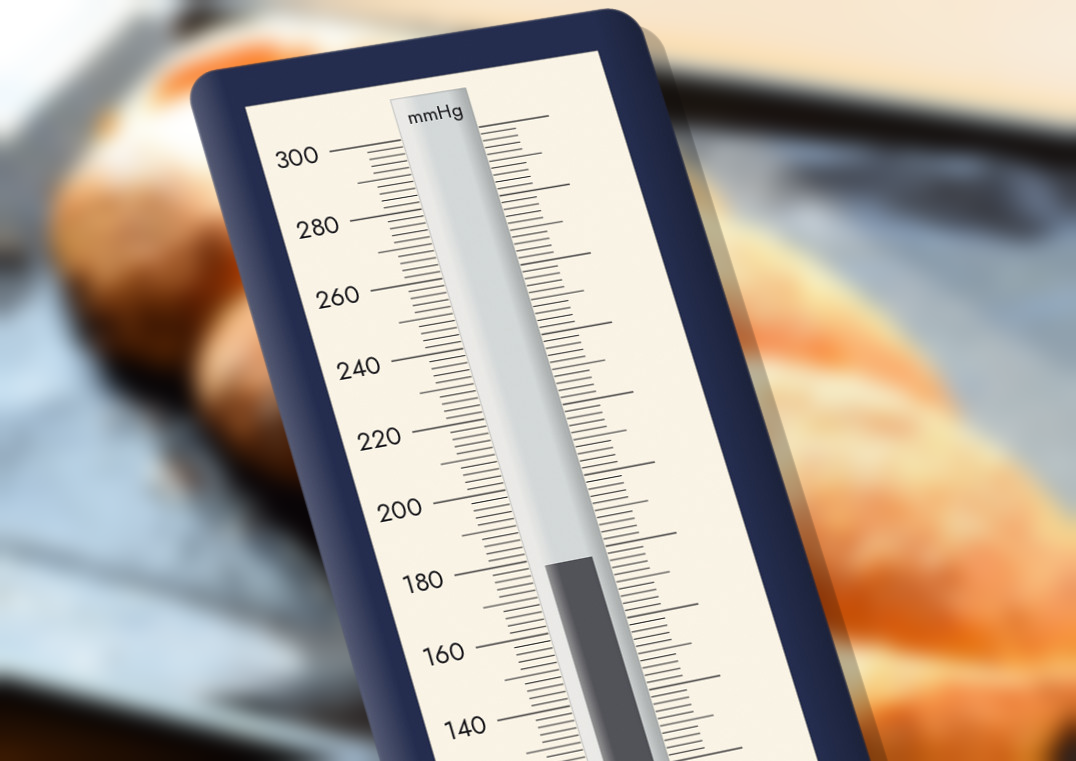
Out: 178; mmHg
